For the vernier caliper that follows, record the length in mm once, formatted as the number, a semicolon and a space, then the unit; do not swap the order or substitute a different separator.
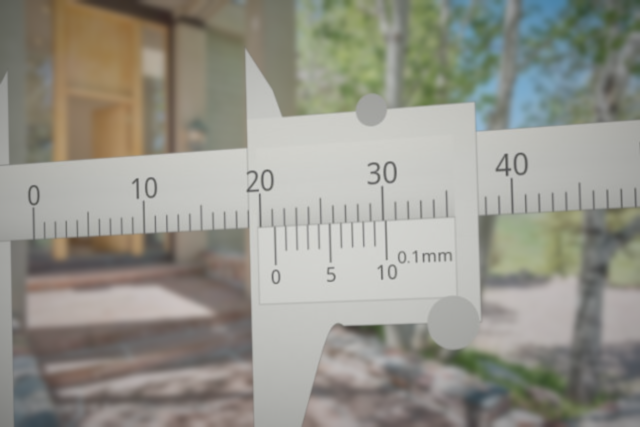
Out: 21.2; mm
